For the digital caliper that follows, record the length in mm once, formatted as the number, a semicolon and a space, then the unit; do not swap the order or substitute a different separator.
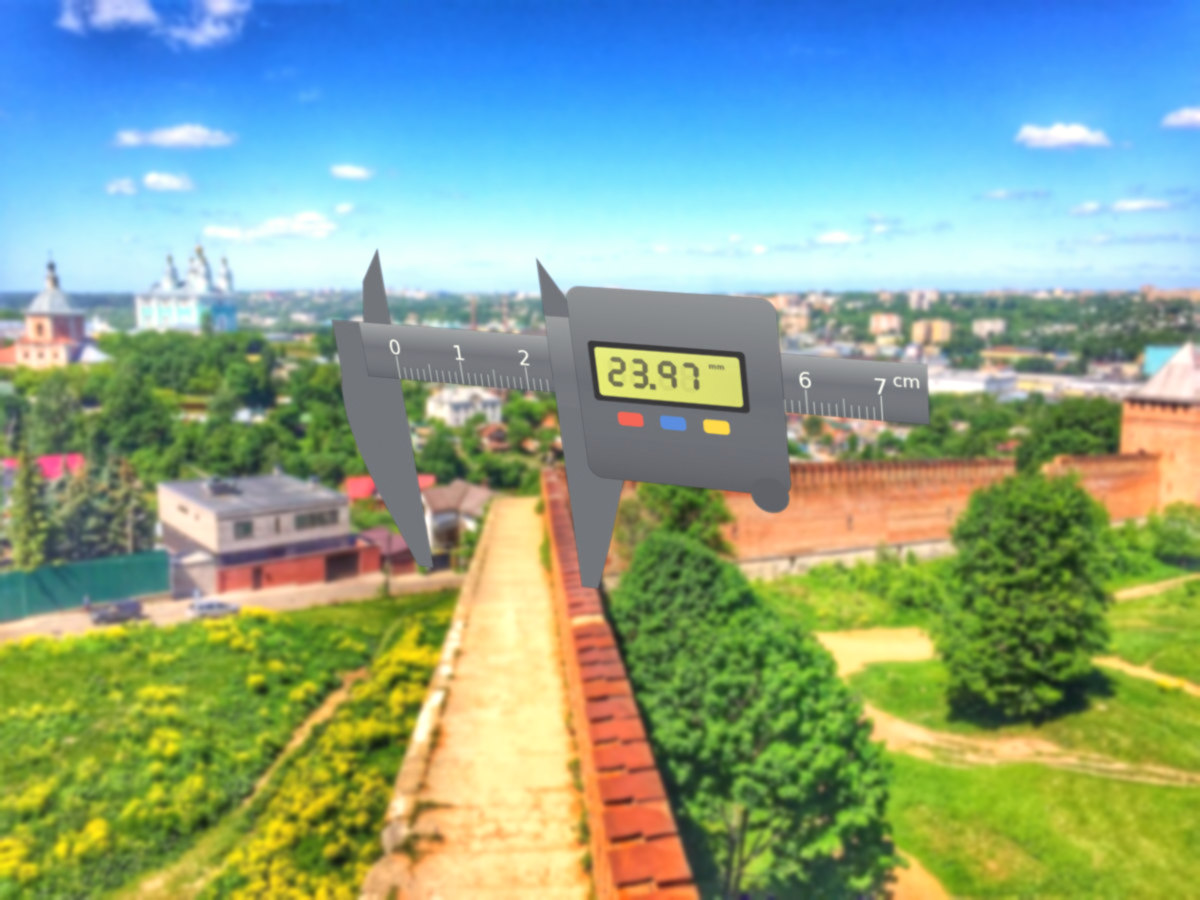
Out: 23.97; mm
